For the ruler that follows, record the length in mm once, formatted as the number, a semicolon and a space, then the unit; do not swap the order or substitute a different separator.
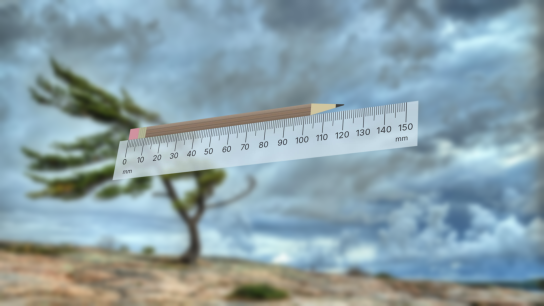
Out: 120; mm
